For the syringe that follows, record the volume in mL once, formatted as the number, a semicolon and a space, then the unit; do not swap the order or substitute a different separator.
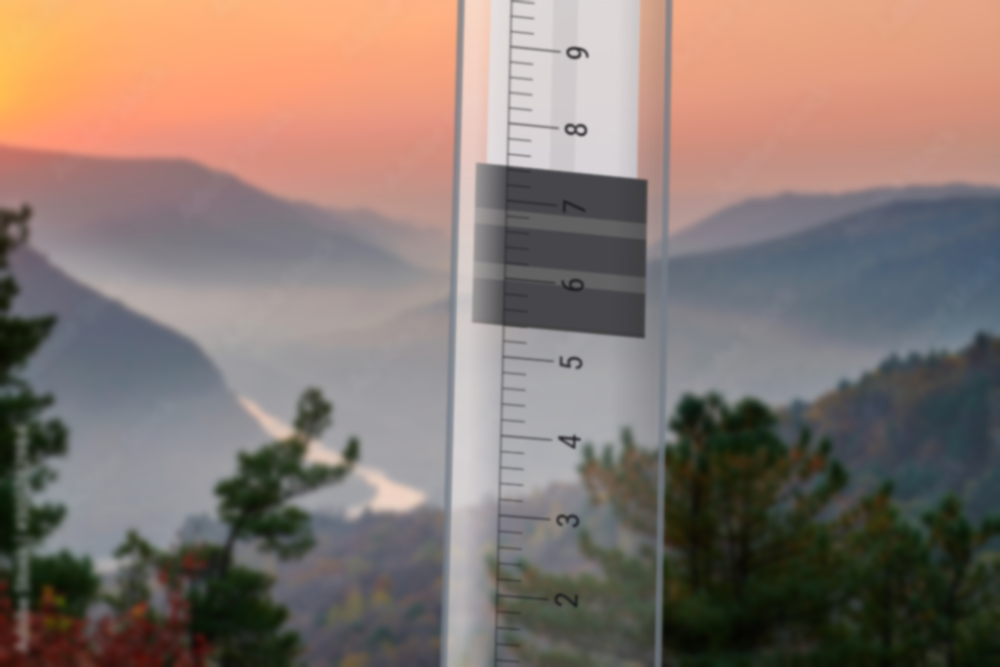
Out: 5.4; mL
